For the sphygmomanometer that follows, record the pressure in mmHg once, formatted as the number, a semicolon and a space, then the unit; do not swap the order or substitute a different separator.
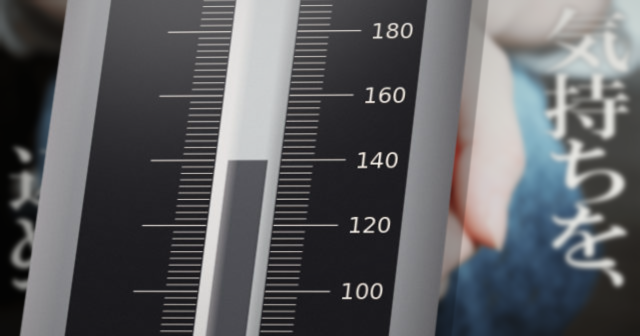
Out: 140; mmHg
